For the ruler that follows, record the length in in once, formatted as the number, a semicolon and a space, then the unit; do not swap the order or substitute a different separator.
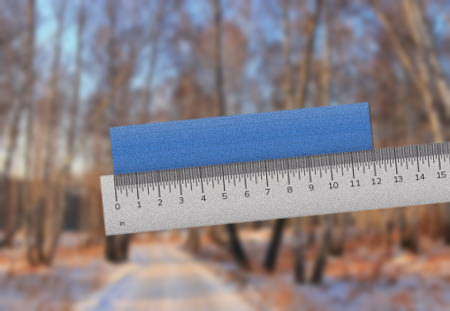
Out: 12; in
